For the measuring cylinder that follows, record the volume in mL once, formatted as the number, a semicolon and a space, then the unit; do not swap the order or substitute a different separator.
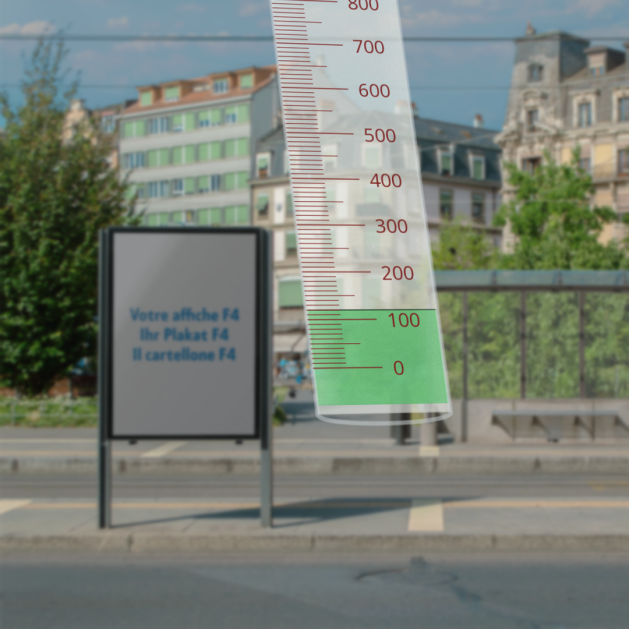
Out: 120; mL
